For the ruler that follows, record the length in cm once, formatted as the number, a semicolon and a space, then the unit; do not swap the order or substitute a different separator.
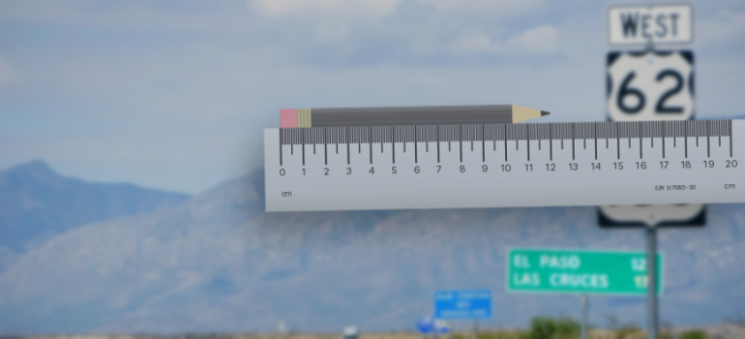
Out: 12; cm
